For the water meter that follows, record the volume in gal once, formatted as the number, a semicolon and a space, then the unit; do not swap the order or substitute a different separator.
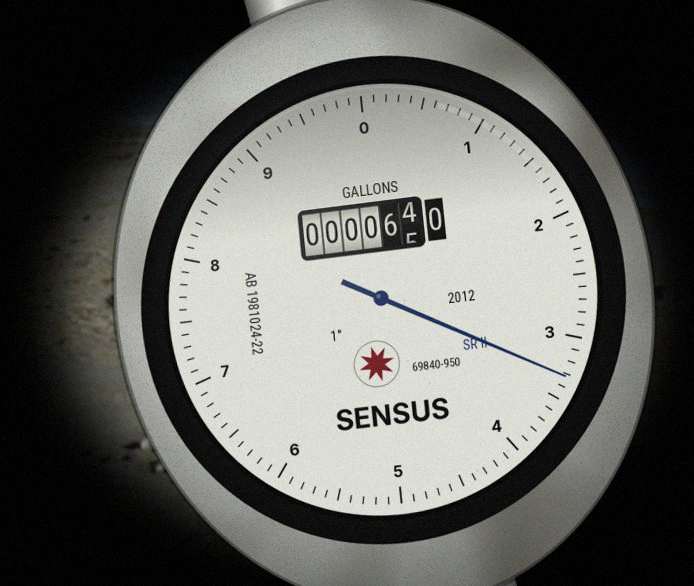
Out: 643.3; gal
